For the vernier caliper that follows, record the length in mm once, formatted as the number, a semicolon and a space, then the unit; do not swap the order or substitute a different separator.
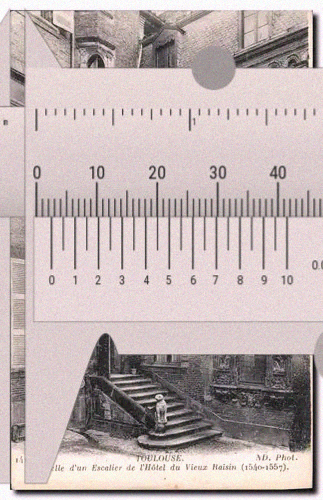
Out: 2.5; mm
